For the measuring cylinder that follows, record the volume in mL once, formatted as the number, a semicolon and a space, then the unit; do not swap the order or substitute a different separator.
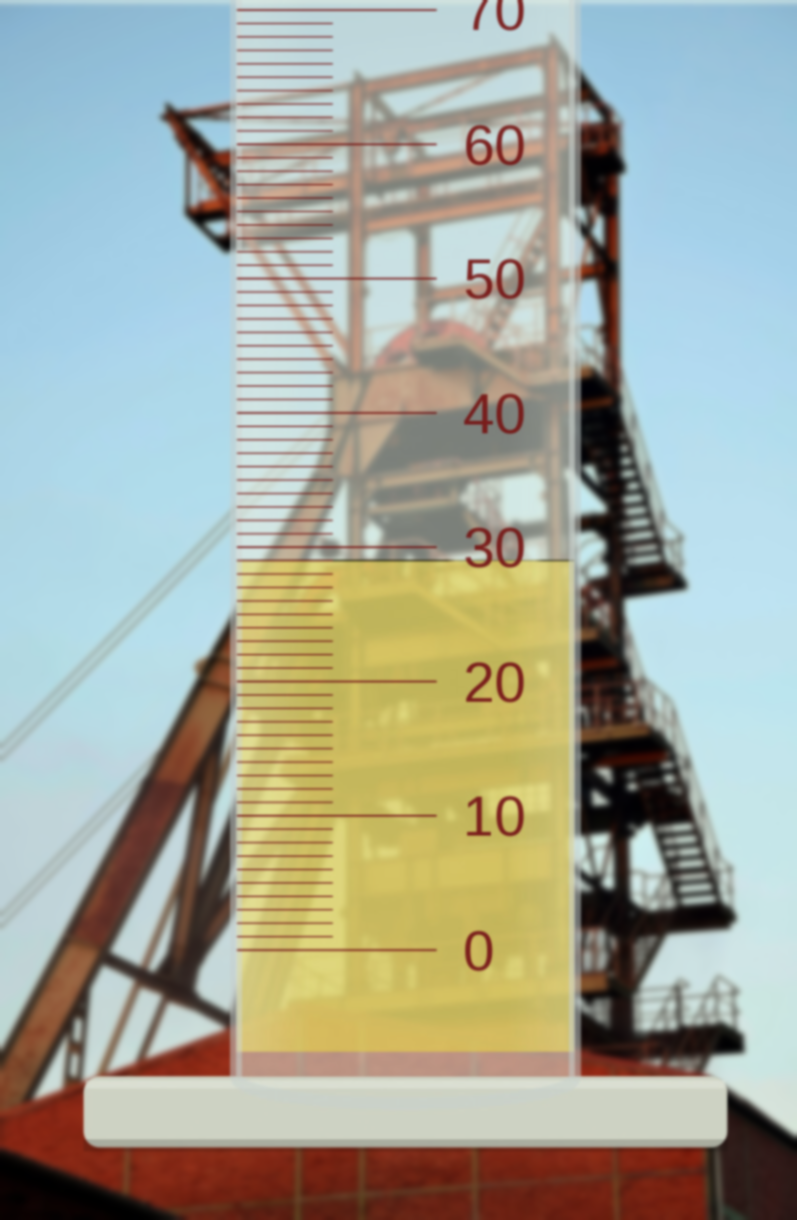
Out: 29; mL
